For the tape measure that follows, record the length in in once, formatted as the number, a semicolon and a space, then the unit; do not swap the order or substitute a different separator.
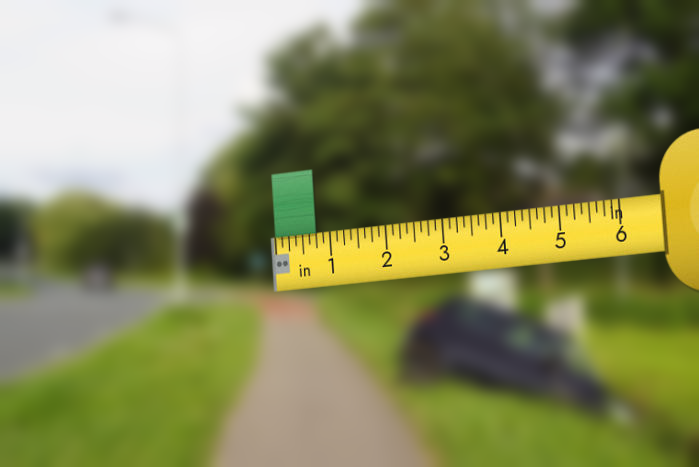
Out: 0.75; in
